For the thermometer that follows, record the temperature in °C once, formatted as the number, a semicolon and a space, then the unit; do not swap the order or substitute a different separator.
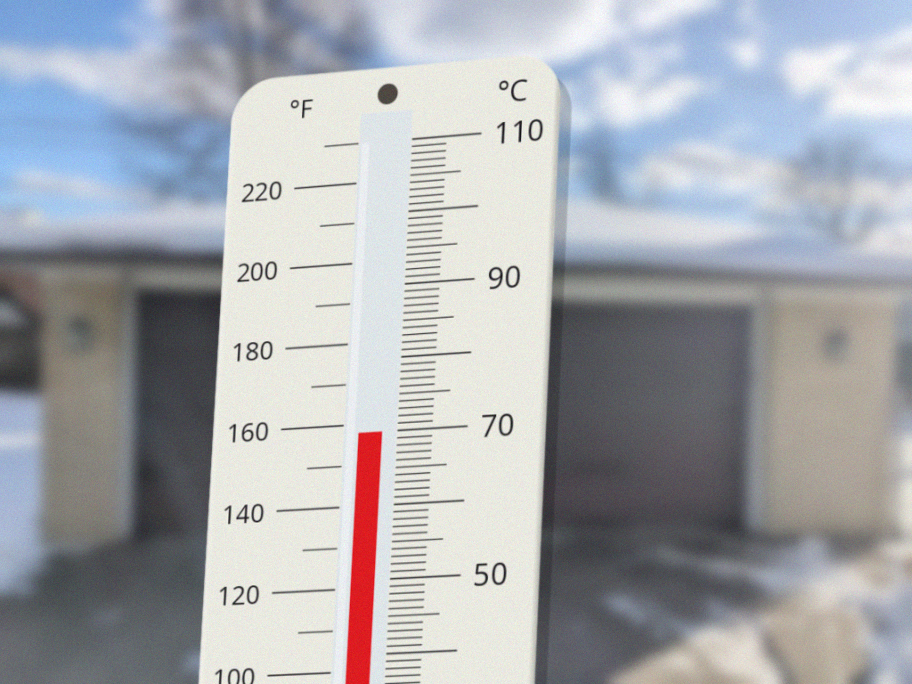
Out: 70; °C
